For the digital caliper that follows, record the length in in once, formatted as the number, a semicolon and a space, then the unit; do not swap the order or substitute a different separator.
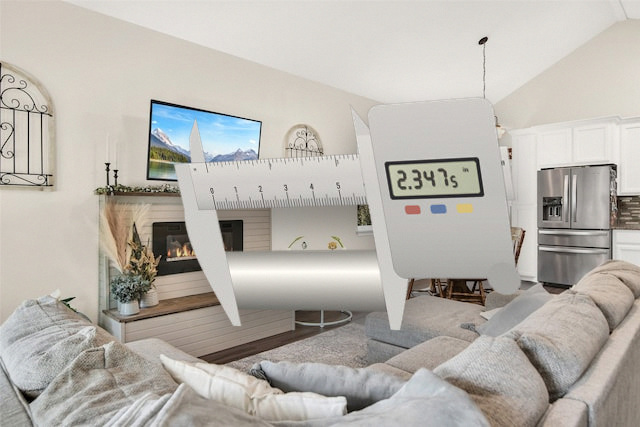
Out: 2.3475; in
